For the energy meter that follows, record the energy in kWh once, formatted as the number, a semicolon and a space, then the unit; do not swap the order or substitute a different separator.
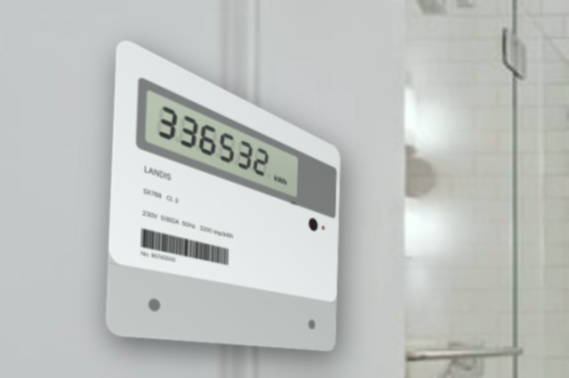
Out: 336532; kWh
